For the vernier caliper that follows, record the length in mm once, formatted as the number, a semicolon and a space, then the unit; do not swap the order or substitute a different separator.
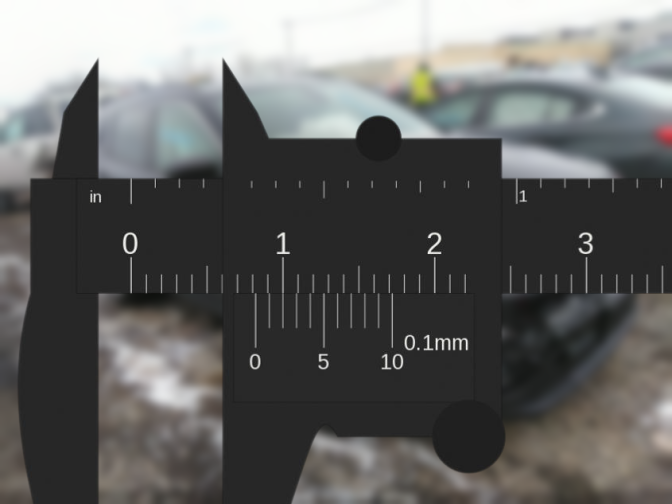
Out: 8.2; mm
